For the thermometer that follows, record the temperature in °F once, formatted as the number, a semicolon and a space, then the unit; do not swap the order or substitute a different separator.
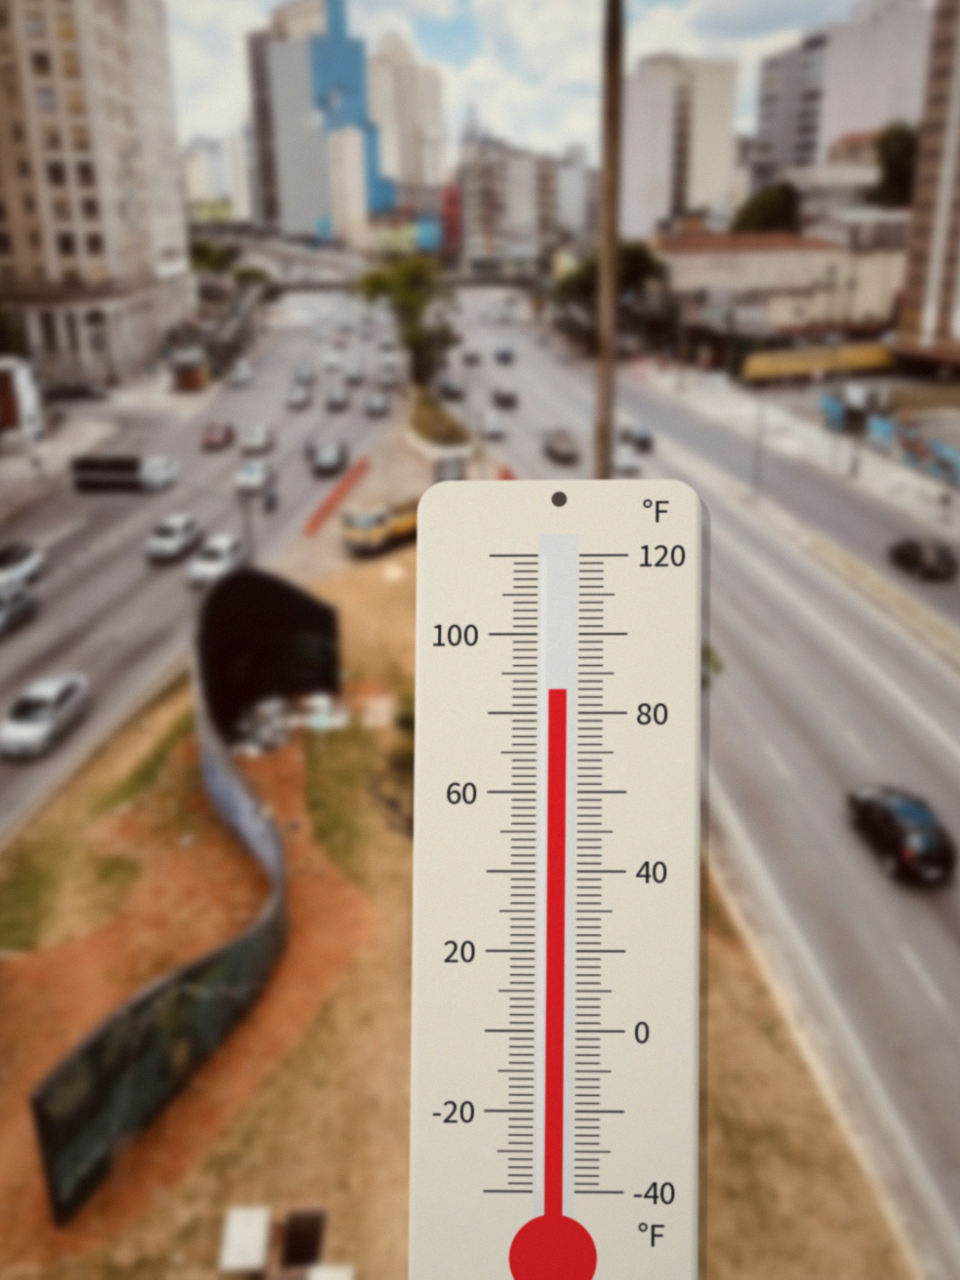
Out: 86; °F
